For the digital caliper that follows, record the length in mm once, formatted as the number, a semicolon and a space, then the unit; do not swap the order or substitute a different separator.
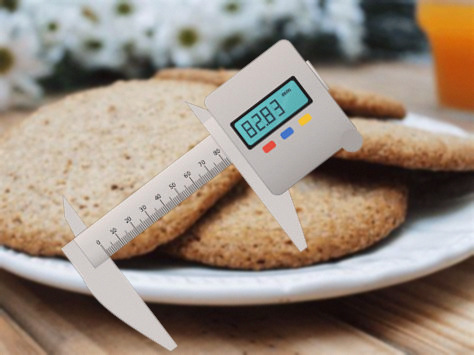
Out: 82.83; mm
